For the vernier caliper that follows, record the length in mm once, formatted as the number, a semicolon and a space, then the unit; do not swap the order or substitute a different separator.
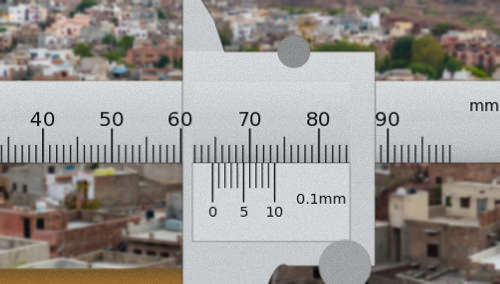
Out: 64.6; mm
